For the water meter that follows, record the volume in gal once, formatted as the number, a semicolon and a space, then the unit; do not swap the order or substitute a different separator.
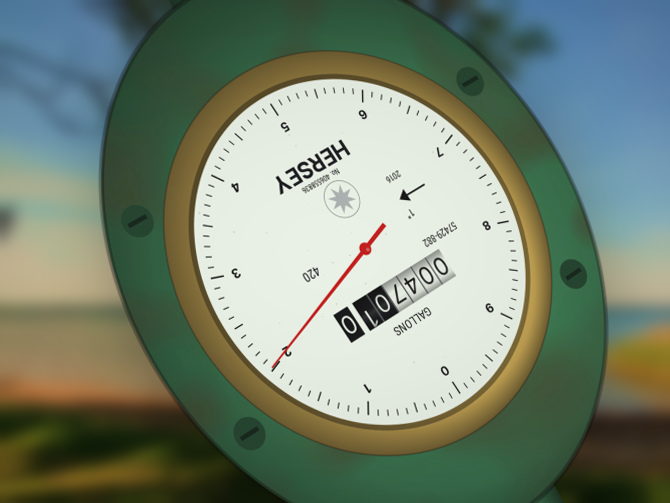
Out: 47012.0; gal
